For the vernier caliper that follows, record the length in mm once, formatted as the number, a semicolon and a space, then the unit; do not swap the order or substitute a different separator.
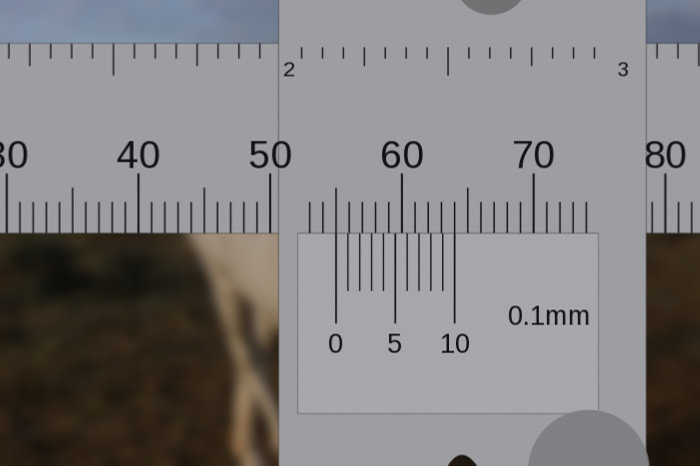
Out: 55.0; mm
